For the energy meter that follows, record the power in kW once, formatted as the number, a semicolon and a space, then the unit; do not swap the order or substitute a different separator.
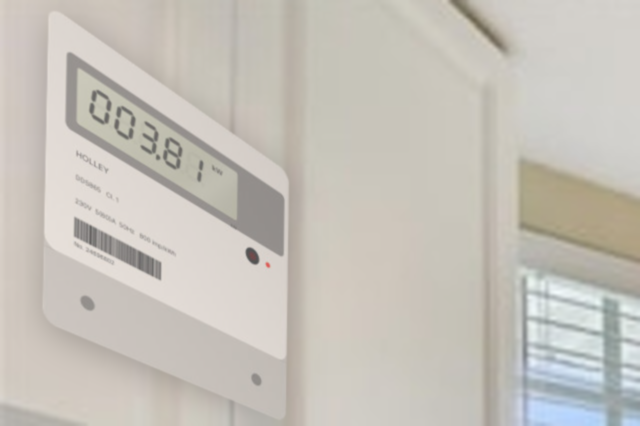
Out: 3.81; kW
